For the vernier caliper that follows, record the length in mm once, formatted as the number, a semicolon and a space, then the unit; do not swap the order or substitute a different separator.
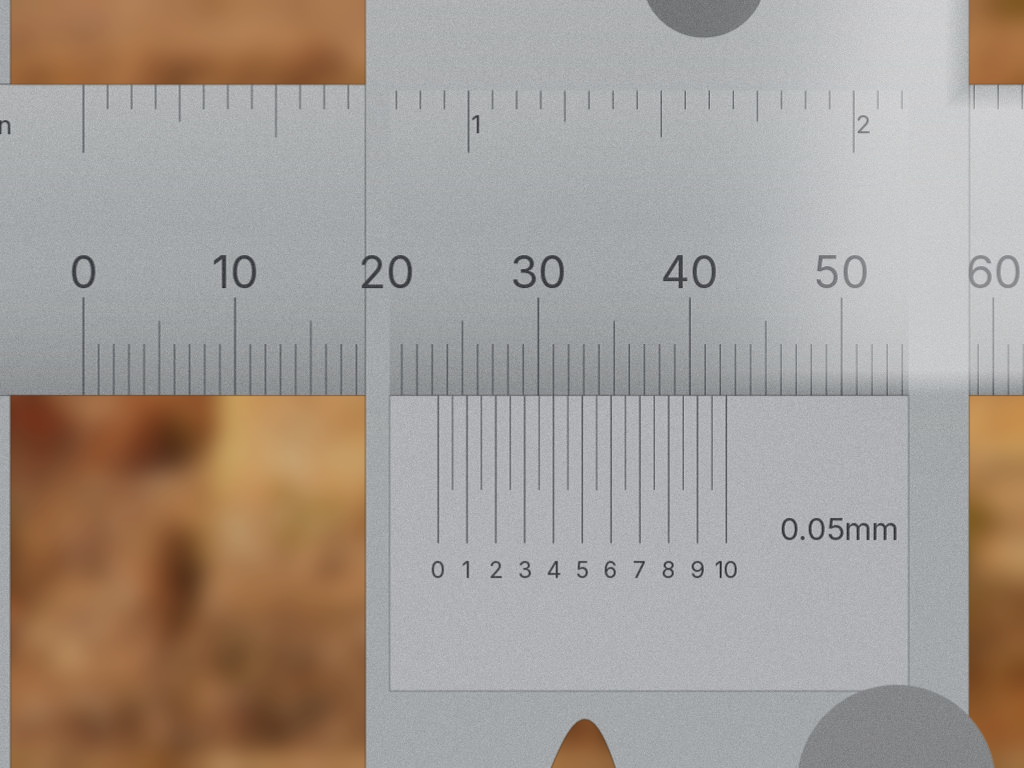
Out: 23.4; mm
